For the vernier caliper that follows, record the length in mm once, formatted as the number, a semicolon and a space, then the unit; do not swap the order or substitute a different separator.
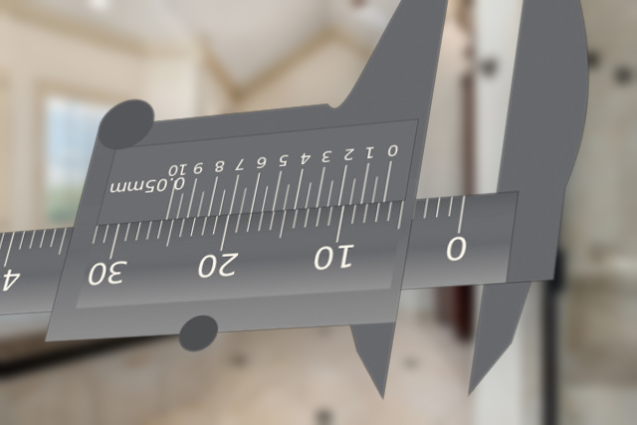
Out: 6.6; mm
